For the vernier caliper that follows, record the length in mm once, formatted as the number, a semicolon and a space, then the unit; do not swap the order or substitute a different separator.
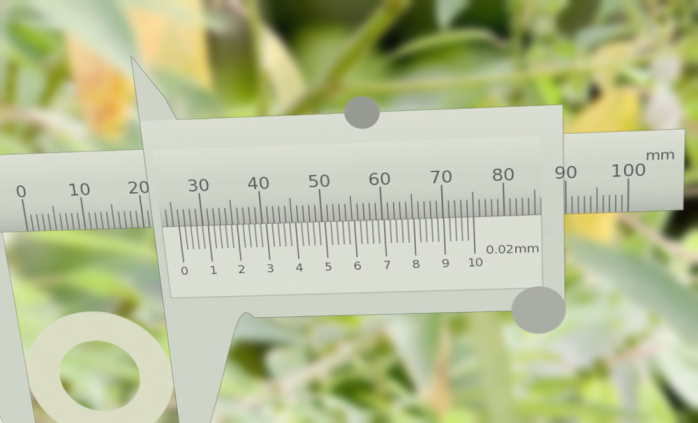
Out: 26.0; mm
